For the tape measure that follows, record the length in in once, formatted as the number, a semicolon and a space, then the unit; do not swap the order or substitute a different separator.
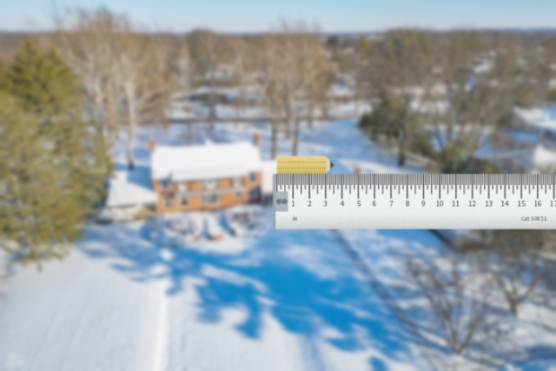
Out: 3.5; in
